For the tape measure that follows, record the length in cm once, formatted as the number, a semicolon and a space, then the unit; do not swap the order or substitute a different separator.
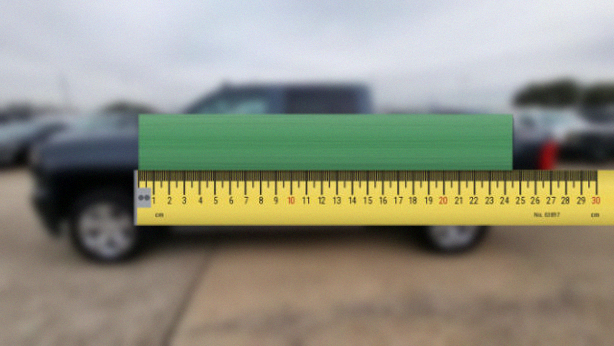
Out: 24.5; cm
